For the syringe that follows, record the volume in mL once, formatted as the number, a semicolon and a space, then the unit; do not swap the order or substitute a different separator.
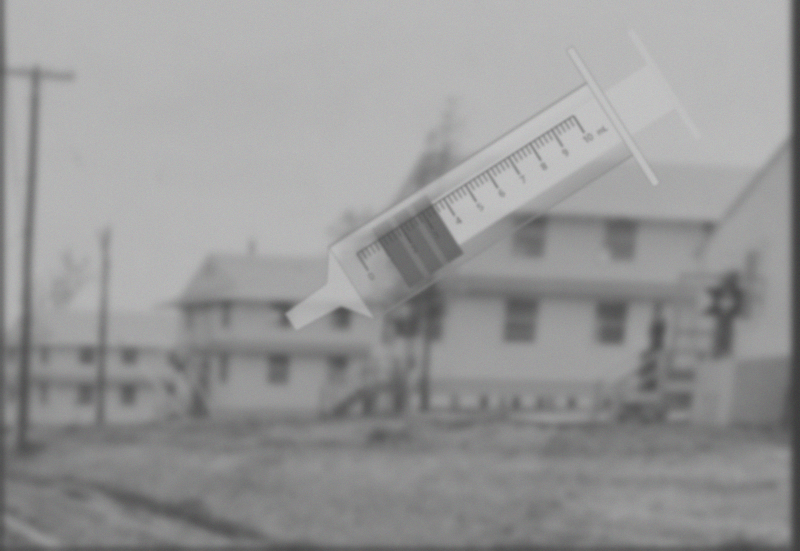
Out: 1; mL
